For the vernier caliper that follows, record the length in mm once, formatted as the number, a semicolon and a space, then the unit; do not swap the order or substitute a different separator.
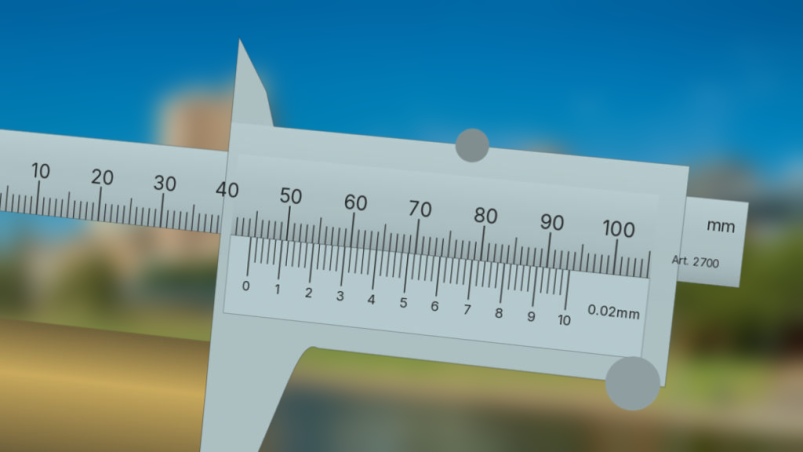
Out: 44.4; mm
